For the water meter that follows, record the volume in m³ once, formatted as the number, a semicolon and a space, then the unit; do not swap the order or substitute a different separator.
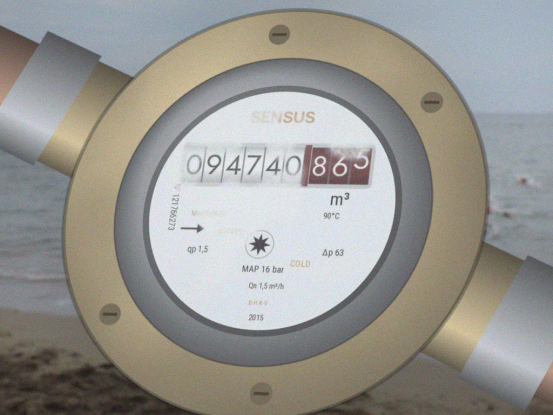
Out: 94740.865; m³
